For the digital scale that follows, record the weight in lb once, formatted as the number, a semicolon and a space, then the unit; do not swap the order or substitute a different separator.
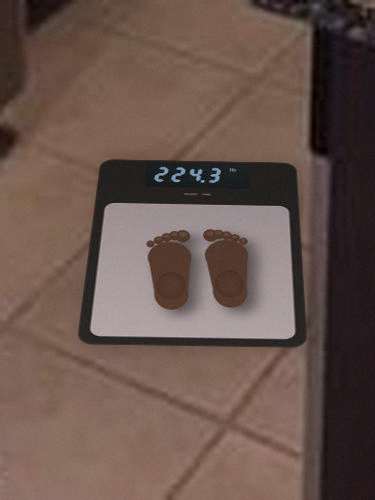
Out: 224.3; lb
